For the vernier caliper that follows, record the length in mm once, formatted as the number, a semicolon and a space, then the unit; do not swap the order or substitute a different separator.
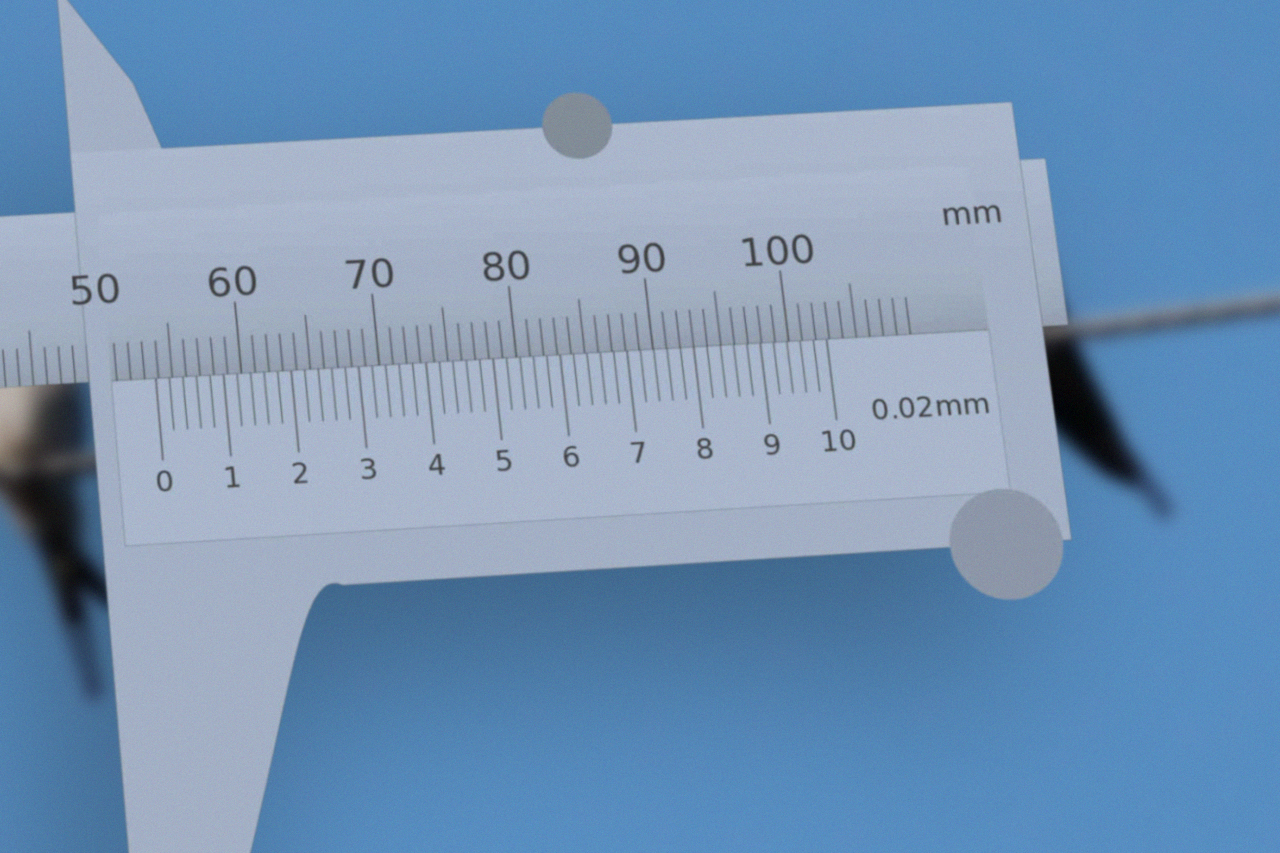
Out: 53.8; mm
